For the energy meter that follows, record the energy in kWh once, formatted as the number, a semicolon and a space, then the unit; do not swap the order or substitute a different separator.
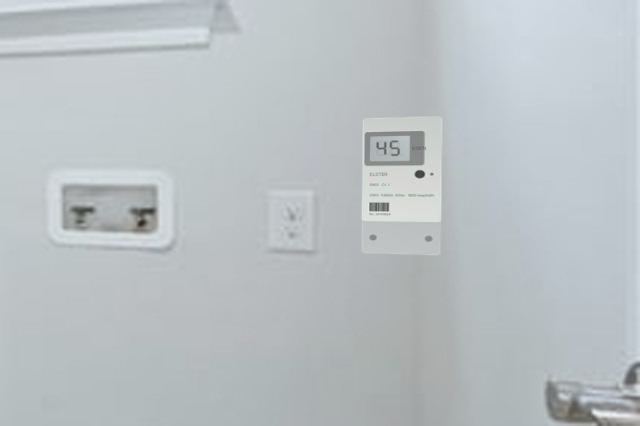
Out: 45; kWh
